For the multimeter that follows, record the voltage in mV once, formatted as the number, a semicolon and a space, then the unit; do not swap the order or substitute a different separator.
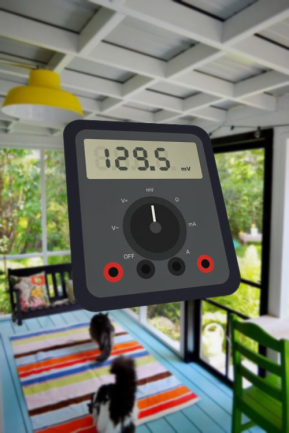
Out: 129.5; mV
